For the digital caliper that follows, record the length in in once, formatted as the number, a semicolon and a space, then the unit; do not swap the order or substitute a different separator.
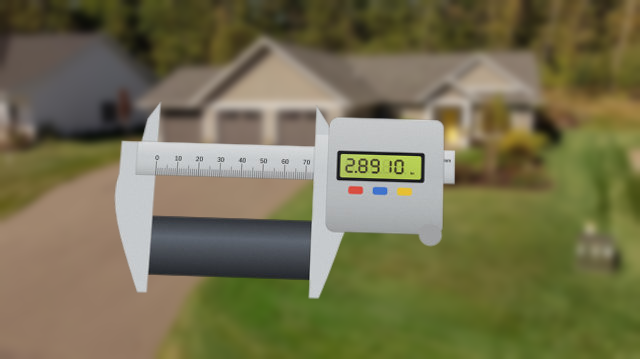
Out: 2.8910; in
